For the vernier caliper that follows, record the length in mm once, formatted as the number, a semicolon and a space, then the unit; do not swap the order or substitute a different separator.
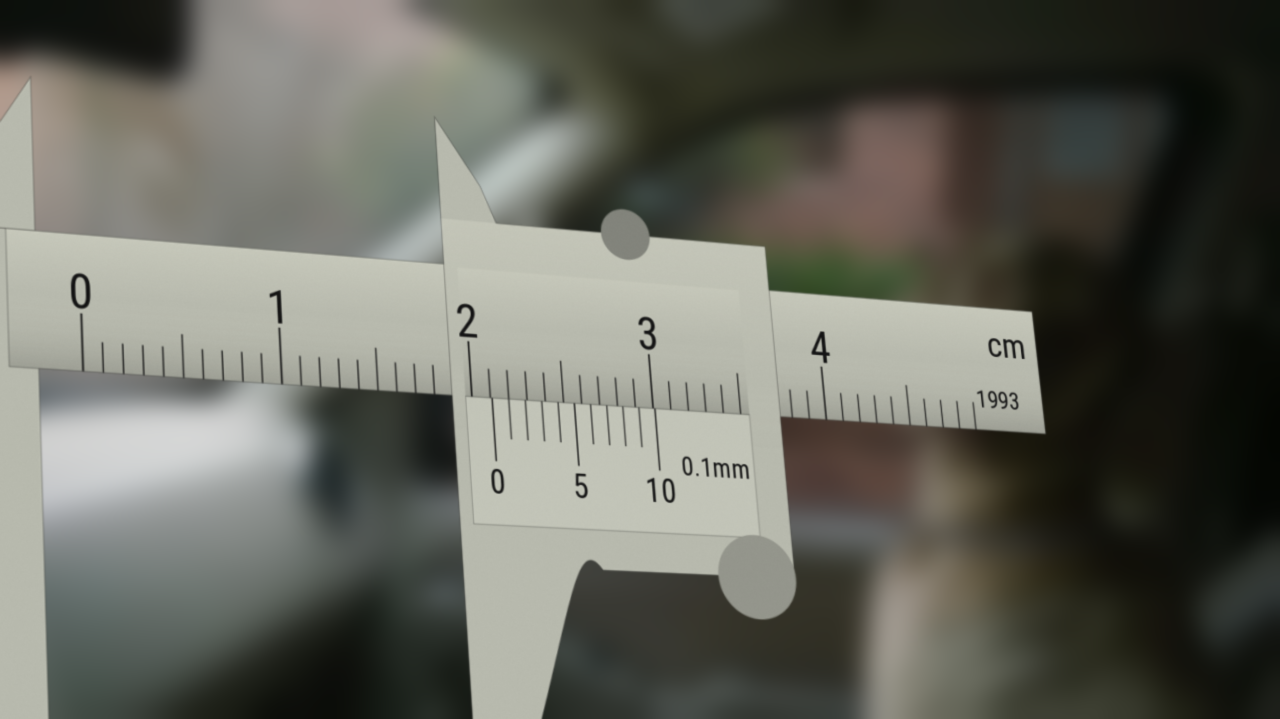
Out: 21.1; mm
